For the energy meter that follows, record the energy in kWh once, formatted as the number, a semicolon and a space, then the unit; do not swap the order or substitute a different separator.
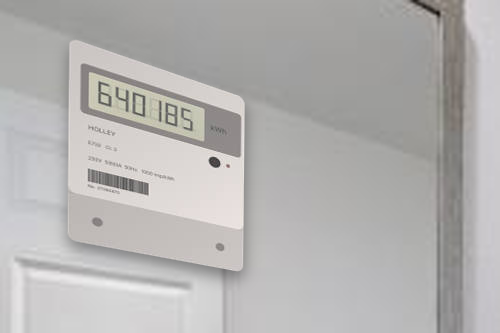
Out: 640185; kWh
